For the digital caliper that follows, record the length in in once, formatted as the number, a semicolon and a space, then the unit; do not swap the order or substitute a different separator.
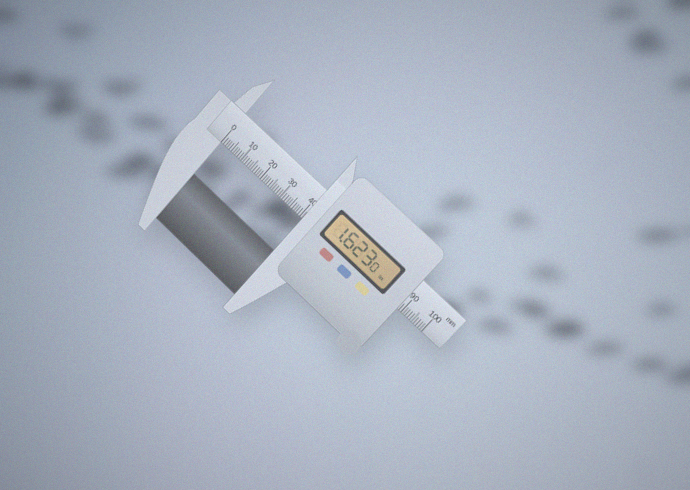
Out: 1.6230; in
